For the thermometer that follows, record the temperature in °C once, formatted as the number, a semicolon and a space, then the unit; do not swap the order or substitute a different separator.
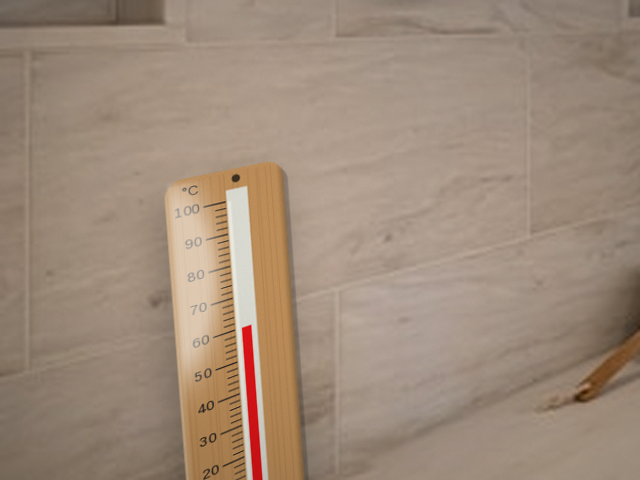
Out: 60; °C
